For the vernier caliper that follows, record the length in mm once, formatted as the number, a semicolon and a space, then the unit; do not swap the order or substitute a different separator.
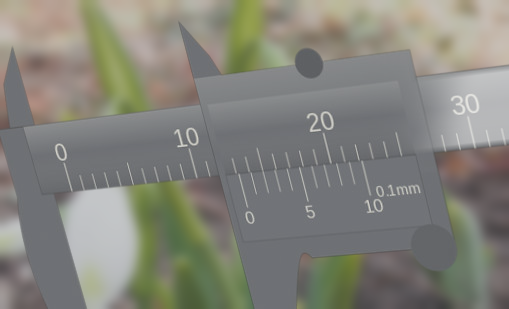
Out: 13.2; mm
